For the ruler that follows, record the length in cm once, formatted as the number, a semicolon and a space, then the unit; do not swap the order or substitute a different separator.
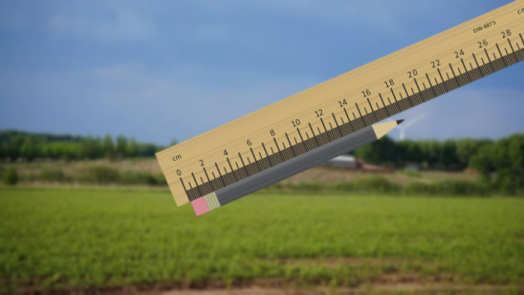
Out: 18; cm
